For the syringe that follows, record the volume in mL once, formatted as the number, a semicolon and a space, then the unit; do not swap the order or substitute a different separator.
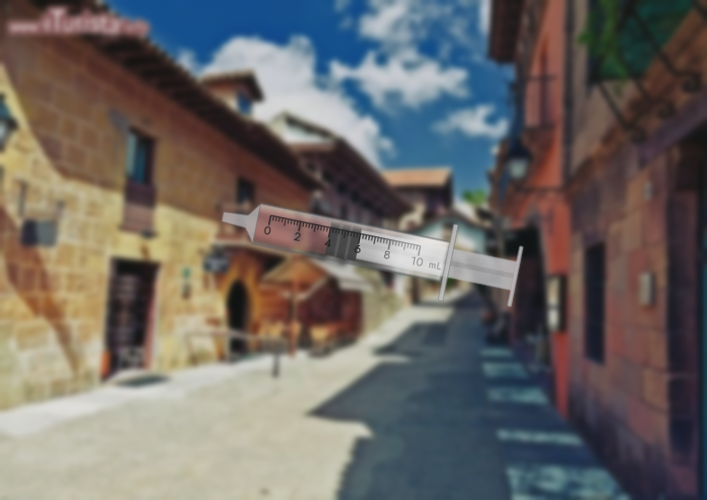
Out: 4; mL
